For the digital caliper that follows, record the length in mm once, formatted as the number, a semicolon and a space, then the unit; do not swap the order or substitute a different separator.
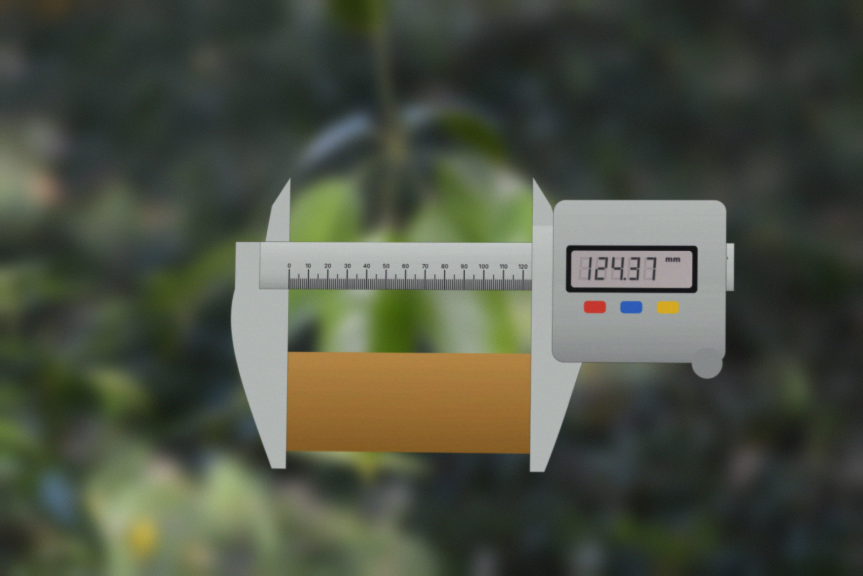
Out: 124.37; mm
